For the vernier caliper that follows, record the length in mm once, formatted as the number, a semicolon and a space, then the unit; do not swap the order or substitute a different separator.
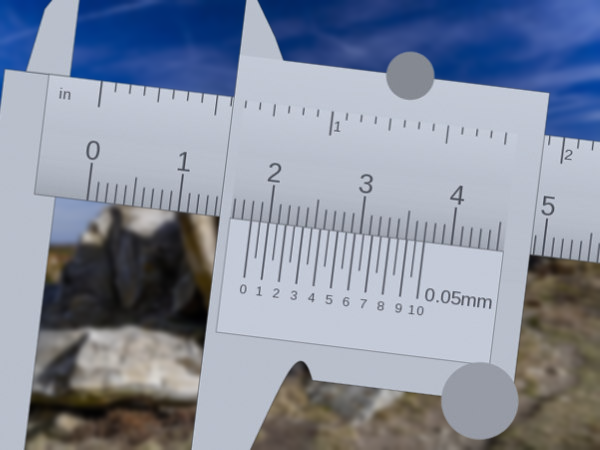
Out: 18.0; mm
